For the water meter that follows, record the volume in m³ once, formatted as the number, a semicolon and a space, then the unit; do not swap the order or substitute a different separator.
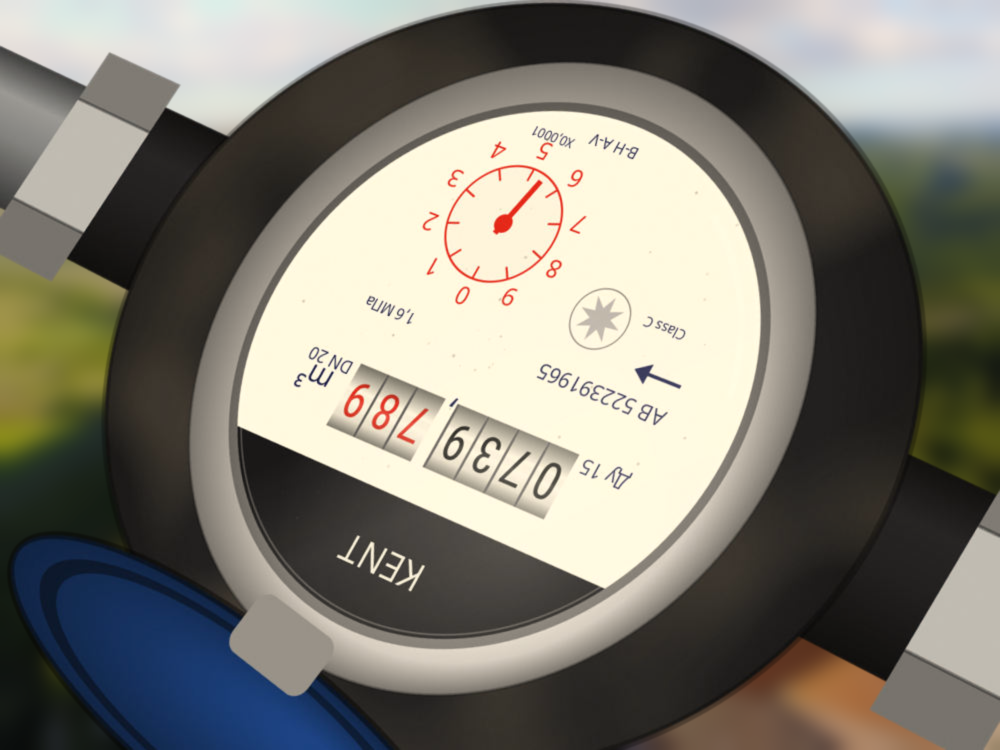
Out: 739.7895; m³
